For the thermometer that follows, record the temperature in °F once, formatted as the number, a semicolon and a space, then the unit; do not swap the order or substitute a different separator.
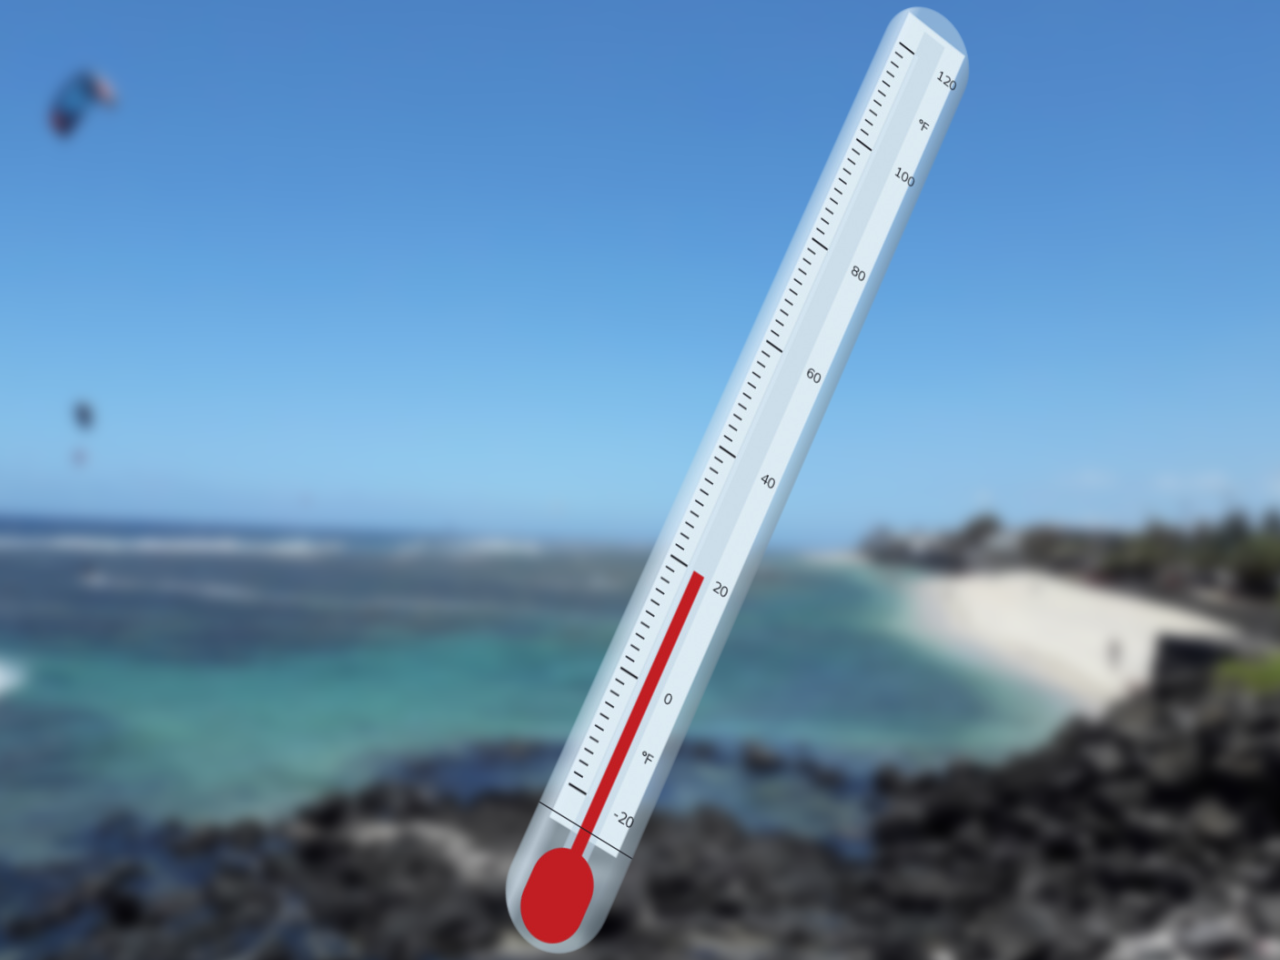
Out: 20; °F
